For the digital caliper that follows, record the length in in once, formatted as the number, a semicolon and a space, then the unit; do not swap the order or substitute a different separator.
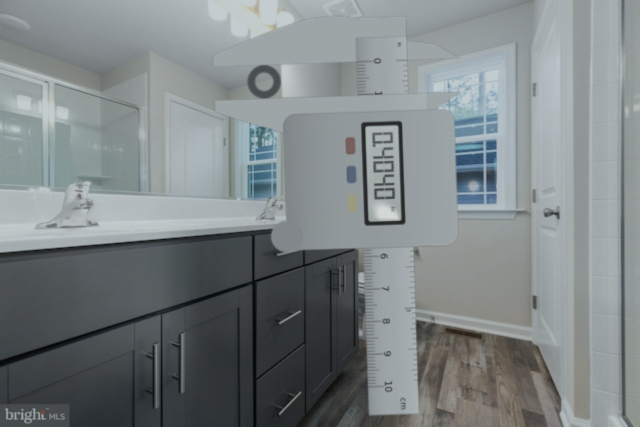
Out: 0.4040; in
